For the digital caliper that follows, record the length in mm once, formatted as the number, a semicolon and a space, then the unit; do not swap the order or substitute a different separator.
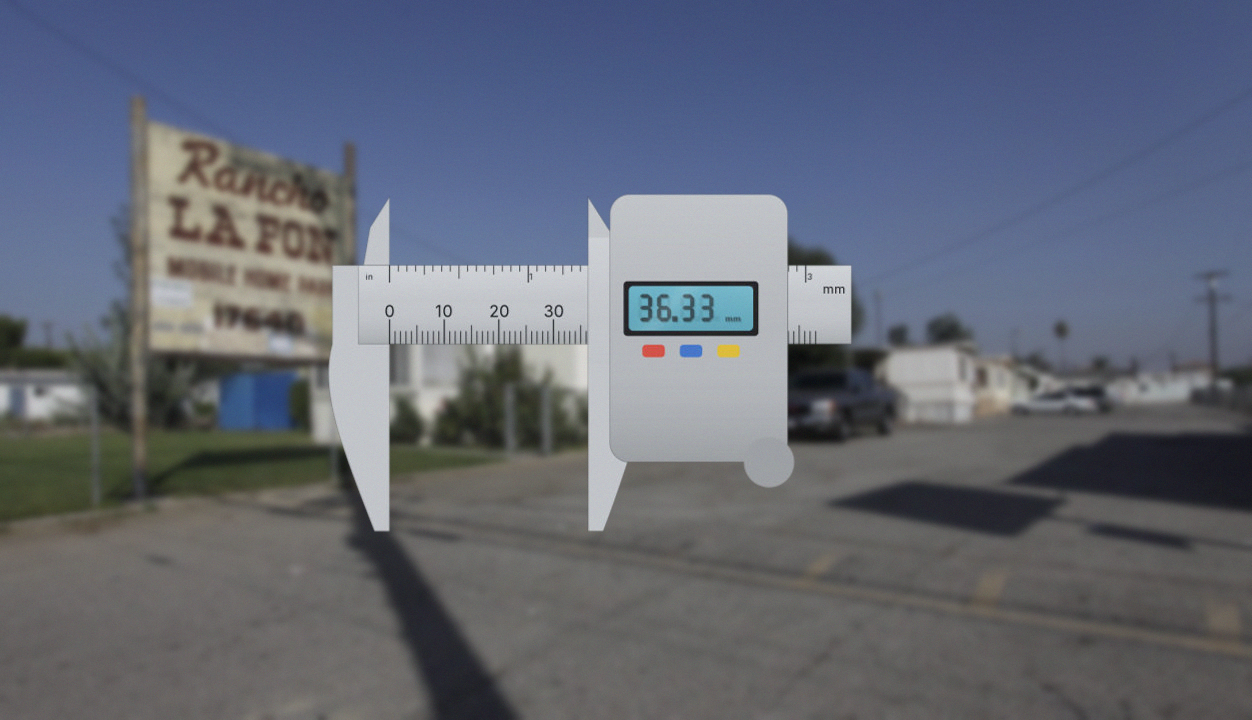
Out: 36.33; mm
